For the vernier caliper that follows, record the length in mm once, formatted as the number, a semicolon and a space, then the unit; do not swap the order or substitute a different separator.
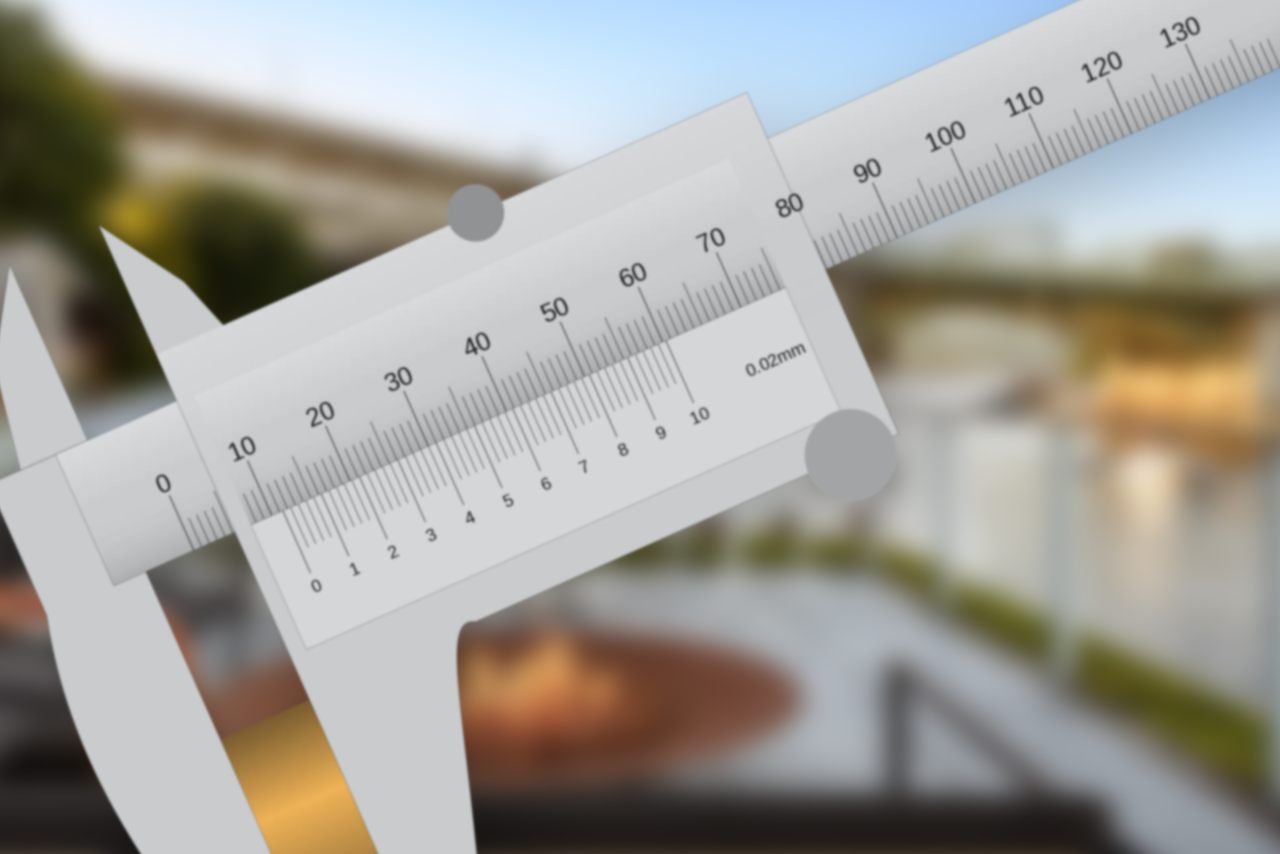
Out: 11.4; mm
